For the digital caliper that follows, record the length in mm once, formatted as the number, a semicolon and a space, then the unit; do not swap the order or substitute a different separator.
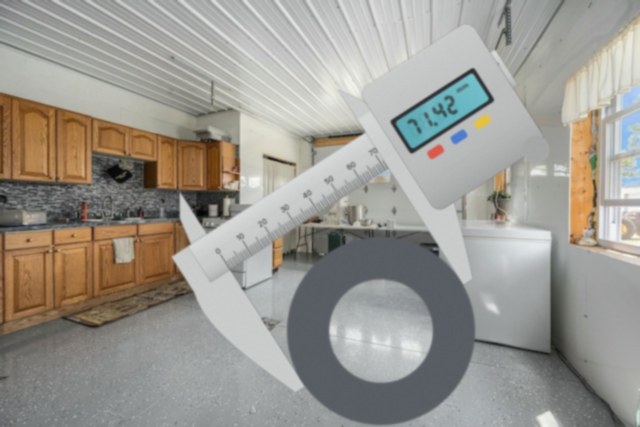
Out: 71.42; mm
